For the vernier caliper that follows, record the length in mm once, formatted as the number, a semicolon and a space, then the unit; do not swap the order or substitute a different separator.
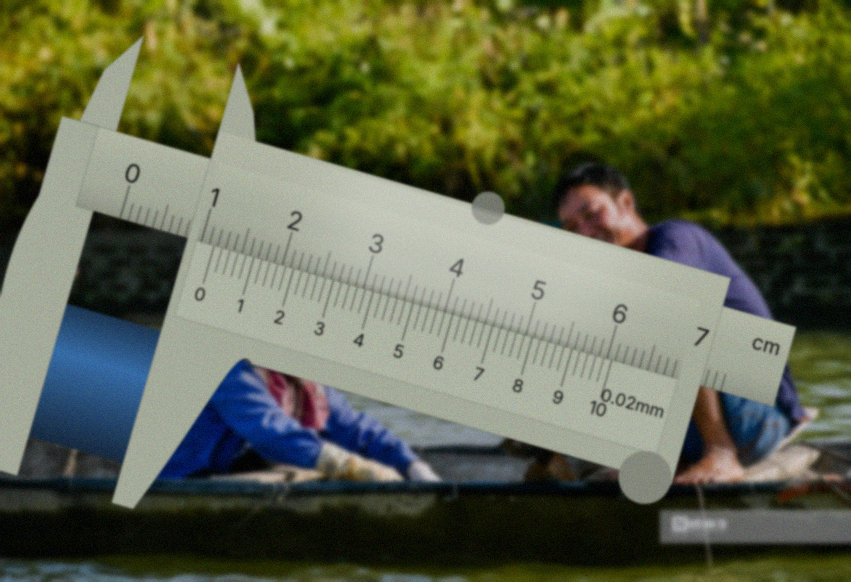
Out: 11.6; mm
